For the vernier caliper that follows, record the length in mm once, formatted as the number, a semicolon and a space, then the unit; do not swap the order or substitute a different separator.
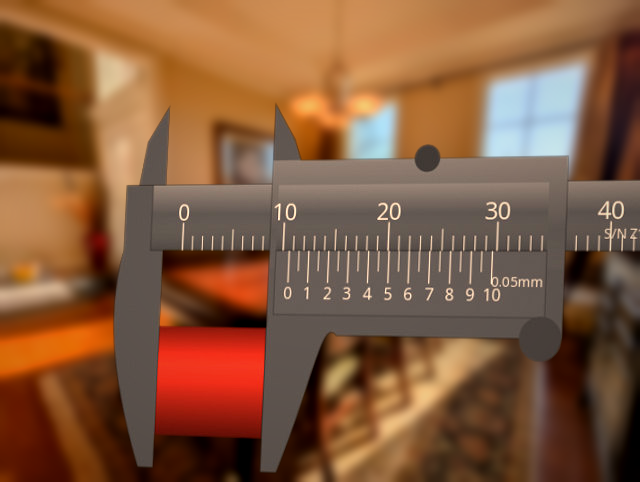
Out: 10.6; mm
